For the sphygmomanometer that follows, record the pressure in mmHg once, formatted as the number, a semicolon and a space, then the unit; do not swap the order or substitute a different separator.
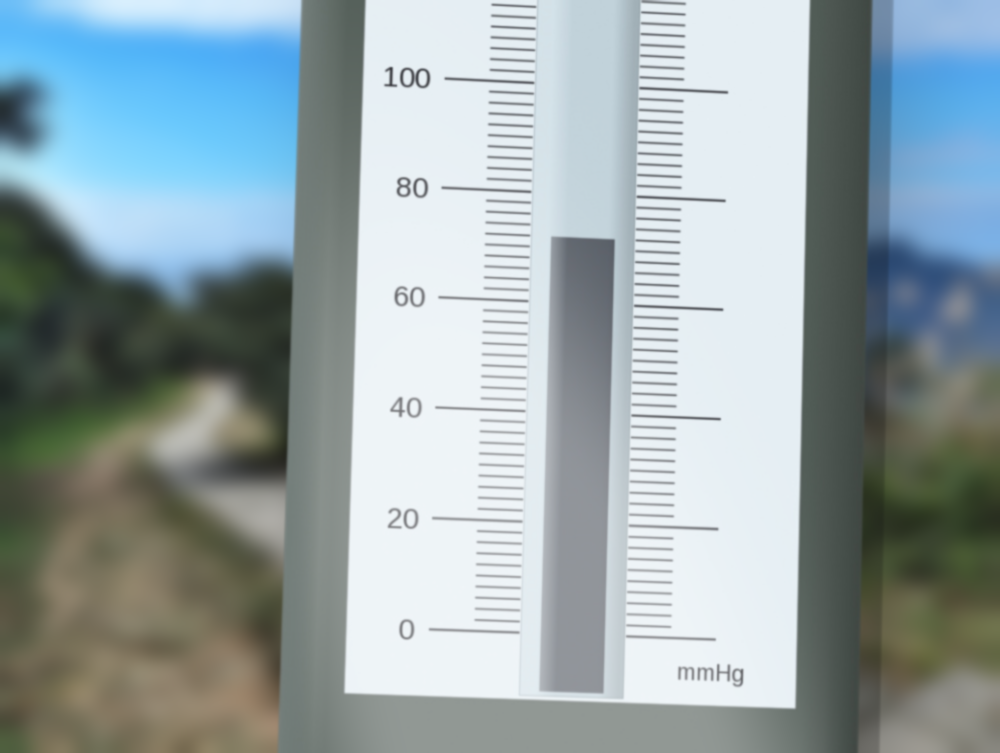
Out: 72; mmHg
